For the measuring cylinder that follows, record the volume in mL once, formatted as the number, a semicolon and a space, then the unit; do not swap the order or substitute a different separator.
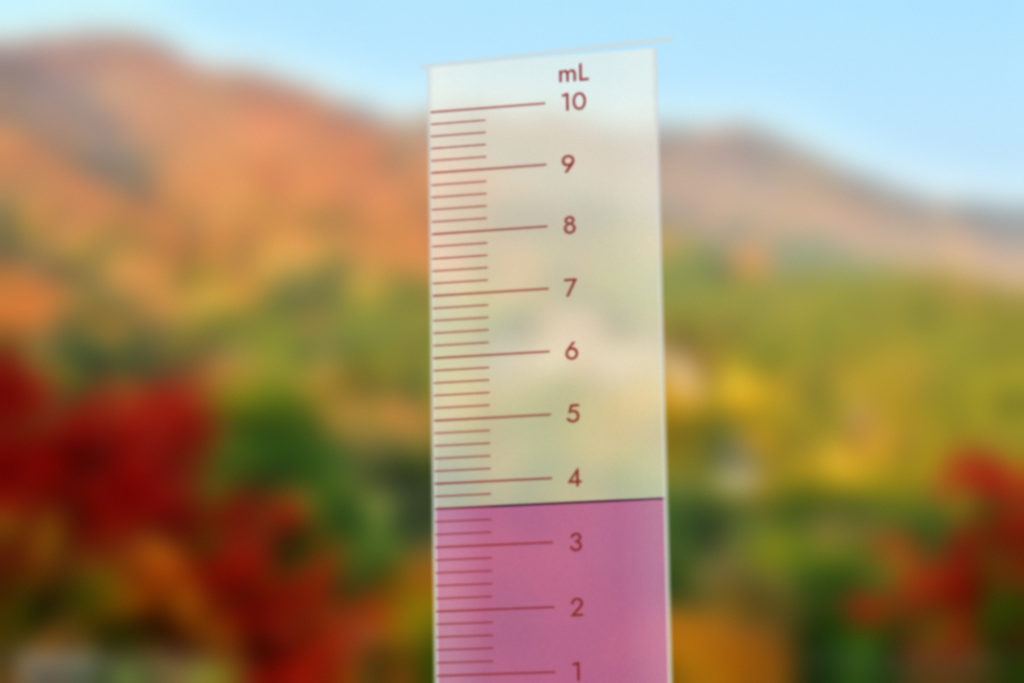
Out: 3.6; mL
